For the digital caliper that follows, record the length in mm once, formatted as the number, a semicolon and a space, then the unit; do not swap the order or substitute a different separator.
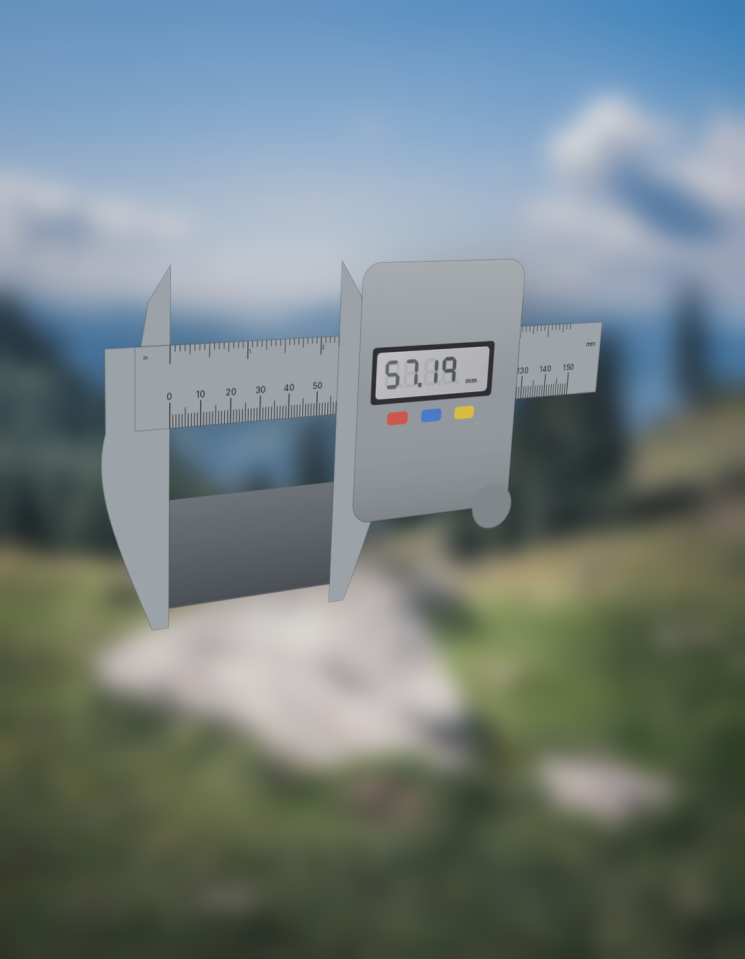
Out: 57.19; mm
